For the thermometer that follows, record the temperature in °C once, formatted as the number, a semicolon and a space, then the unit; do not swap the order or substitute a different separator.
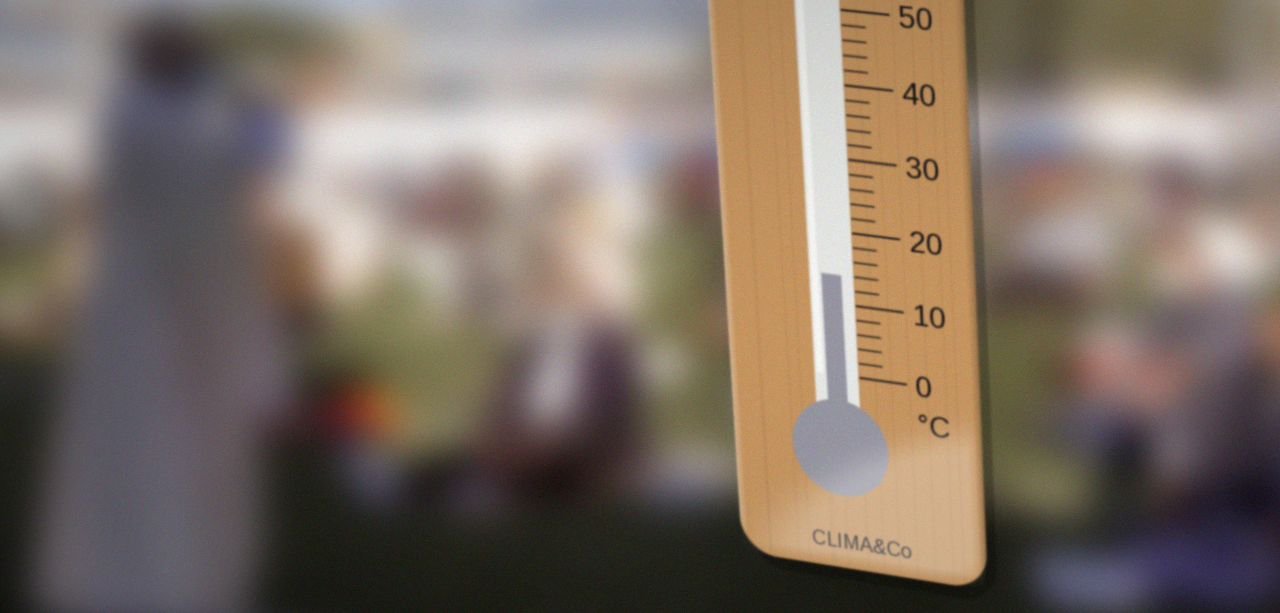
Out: 14; °C
